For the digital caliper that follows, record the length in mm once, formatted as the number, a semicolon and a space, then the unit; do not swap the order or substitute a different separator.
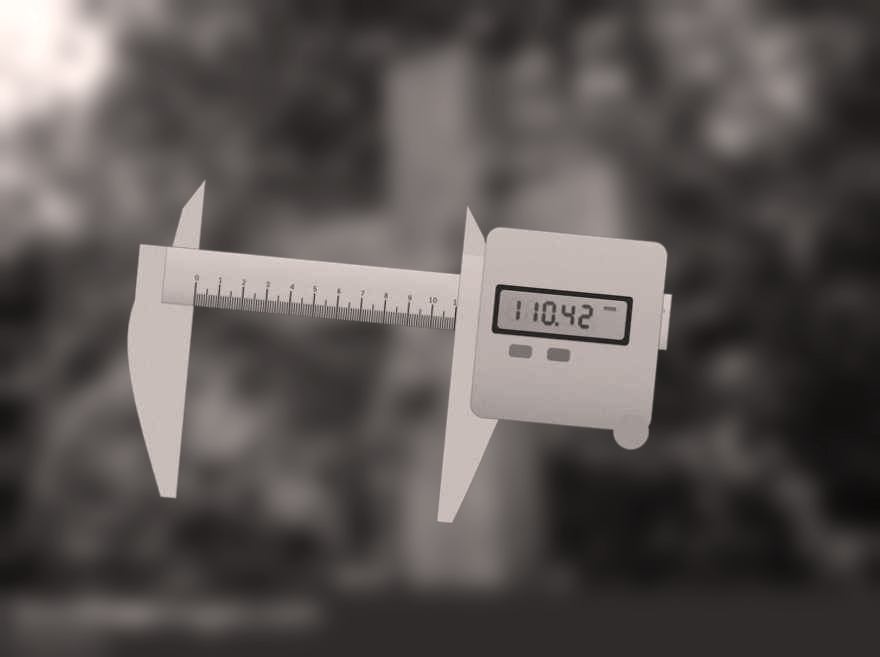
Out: 110.42; mm
